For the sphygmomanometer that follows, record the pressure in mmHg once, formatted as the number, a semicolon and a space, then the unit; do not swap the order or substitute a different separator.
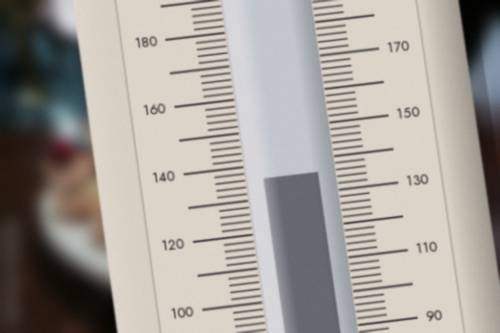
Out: 136; mmHg
